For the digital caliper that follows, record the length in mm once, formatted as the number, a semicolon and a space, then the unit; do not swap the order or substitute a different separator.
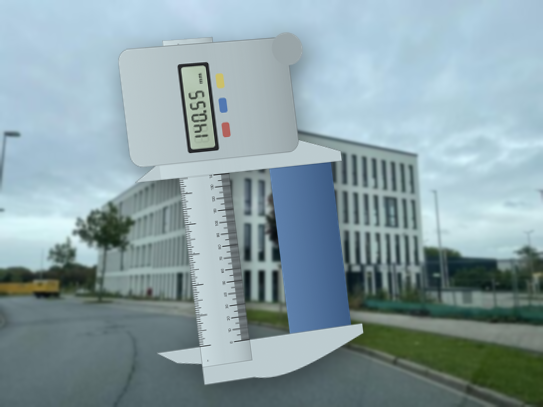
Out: 140.55; mm
